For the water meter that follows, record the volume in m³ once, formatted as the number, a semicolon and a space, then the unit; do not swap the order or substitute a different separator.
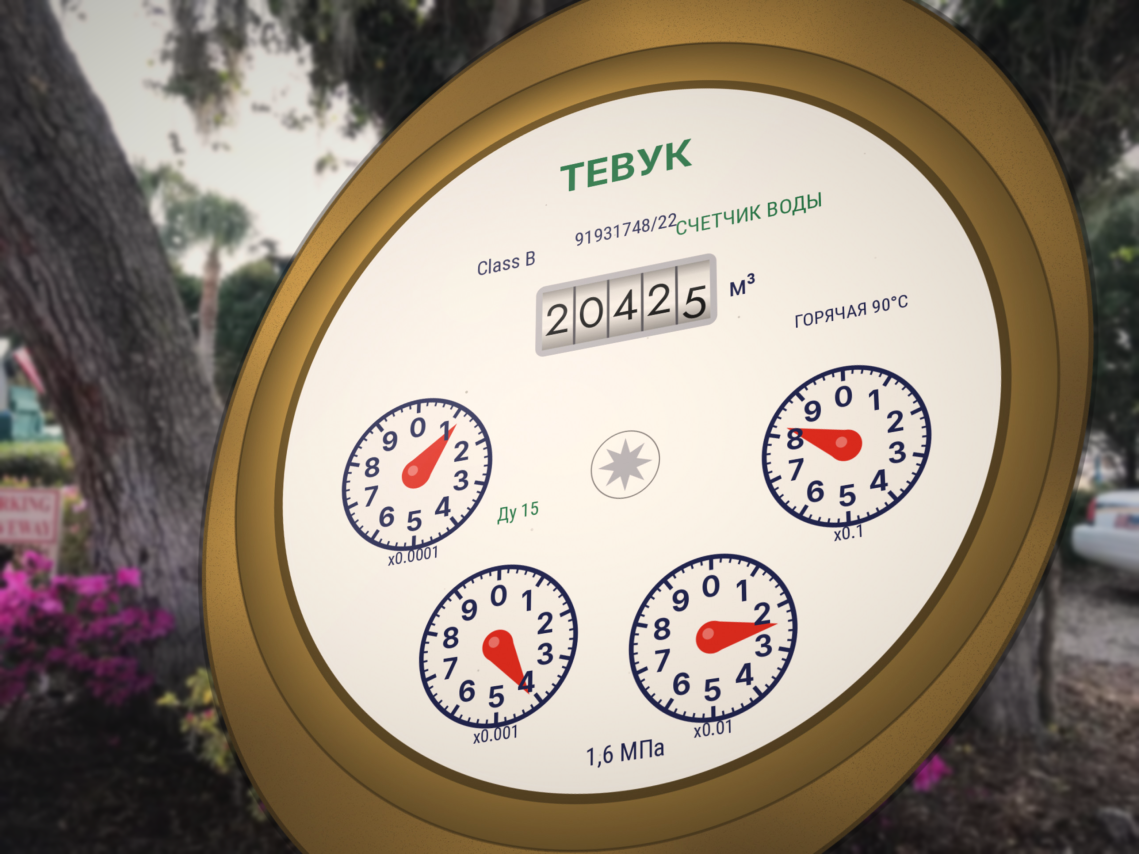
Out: 20424.8241; m³
